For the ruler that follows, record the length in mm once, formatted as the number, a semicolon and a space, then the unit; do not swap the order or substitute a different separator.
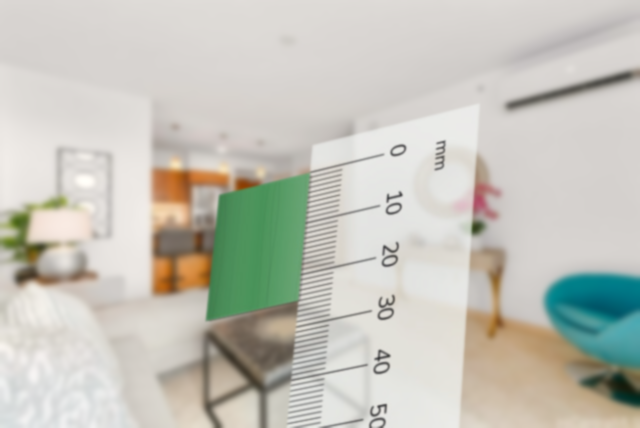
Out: 25; mm
